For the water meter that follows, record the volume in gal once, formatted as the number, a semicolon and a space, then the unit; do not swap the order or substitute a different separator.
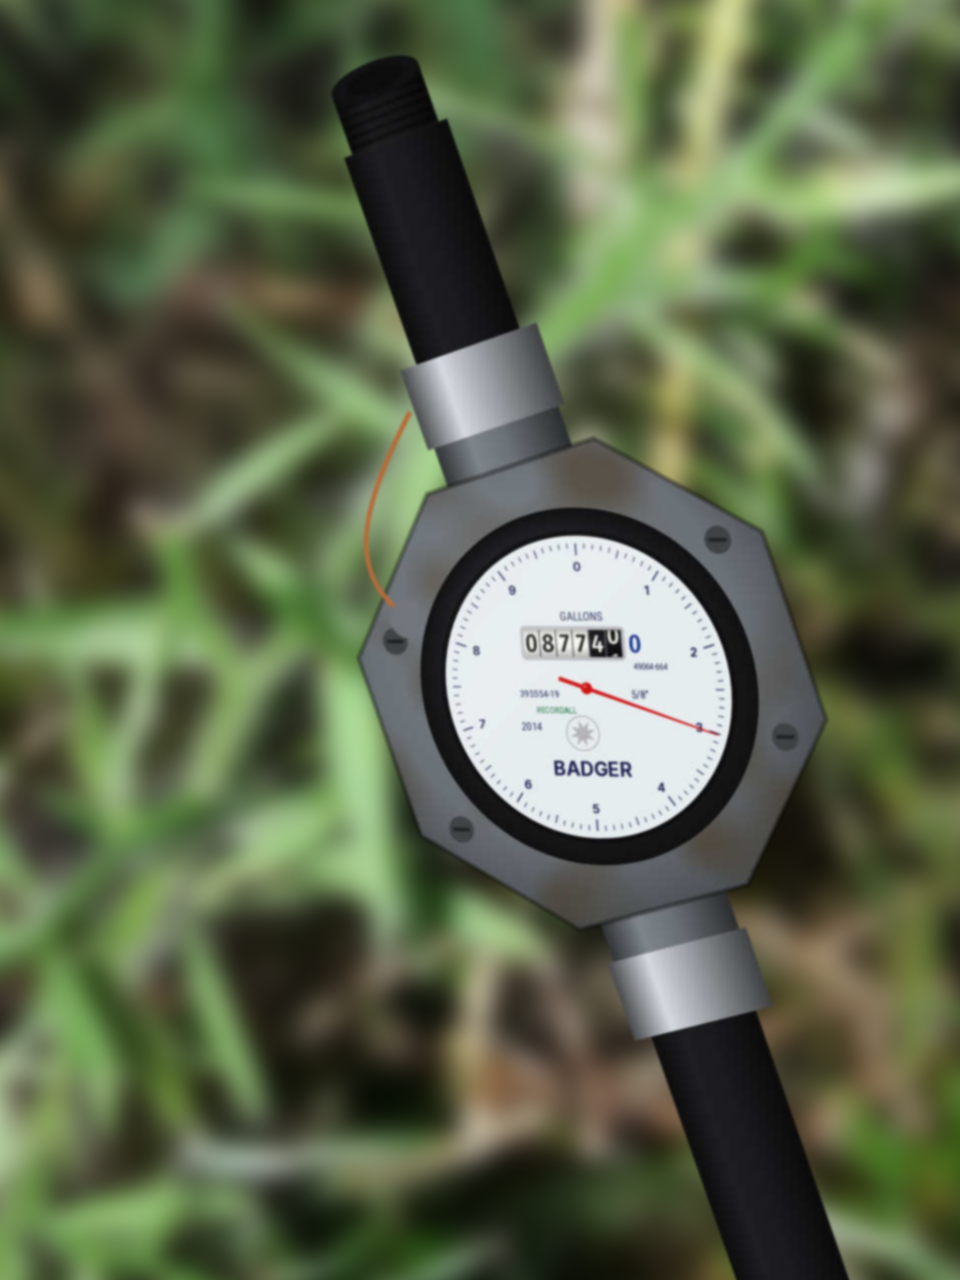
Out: 877403.0; gal
